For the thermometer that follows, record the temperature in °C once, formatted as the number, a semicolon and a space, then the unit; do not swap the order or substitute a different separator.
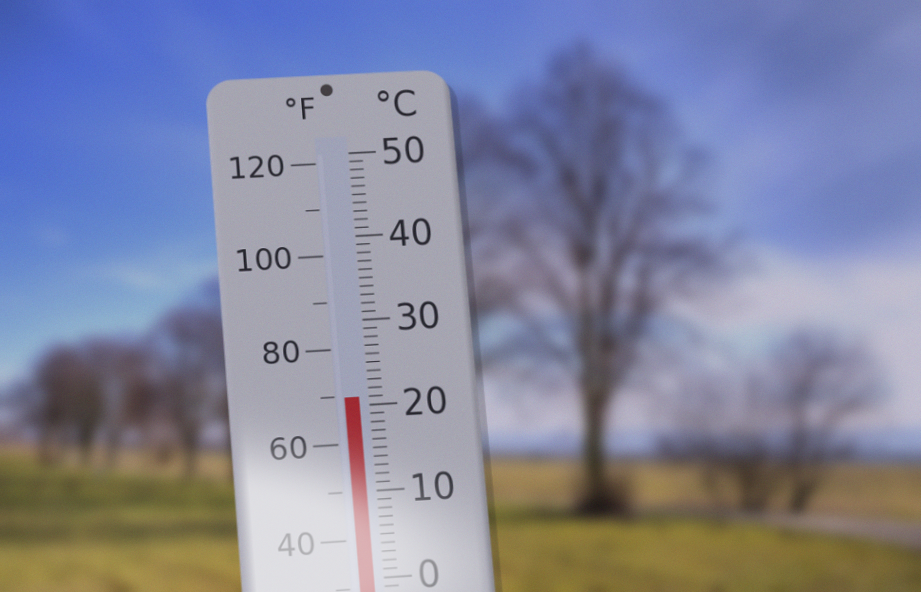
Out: 21; °C
